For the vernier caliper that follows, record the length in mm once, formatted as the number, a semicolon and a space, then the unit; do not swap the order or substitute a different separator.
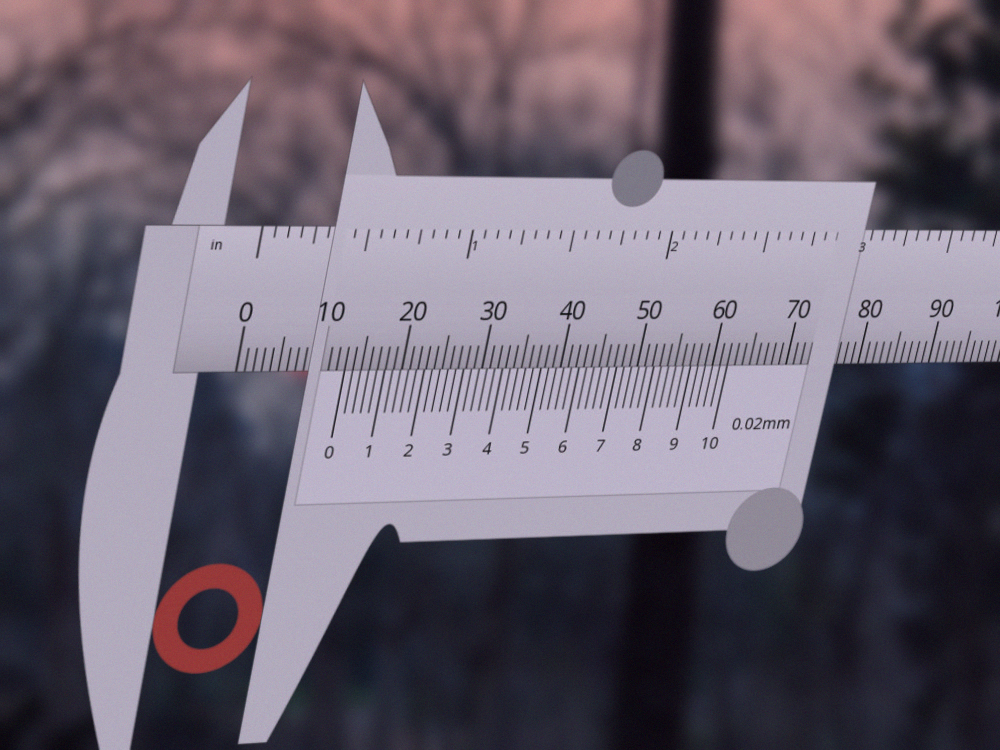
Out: 13.0; mm
